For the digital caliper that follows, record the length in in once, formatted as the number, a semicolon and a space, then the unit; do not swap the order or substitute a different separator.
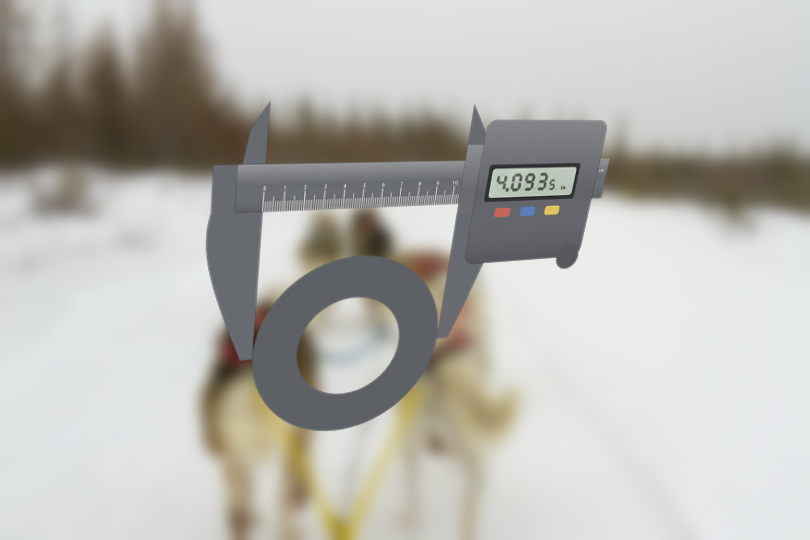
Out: 4.0935; in
